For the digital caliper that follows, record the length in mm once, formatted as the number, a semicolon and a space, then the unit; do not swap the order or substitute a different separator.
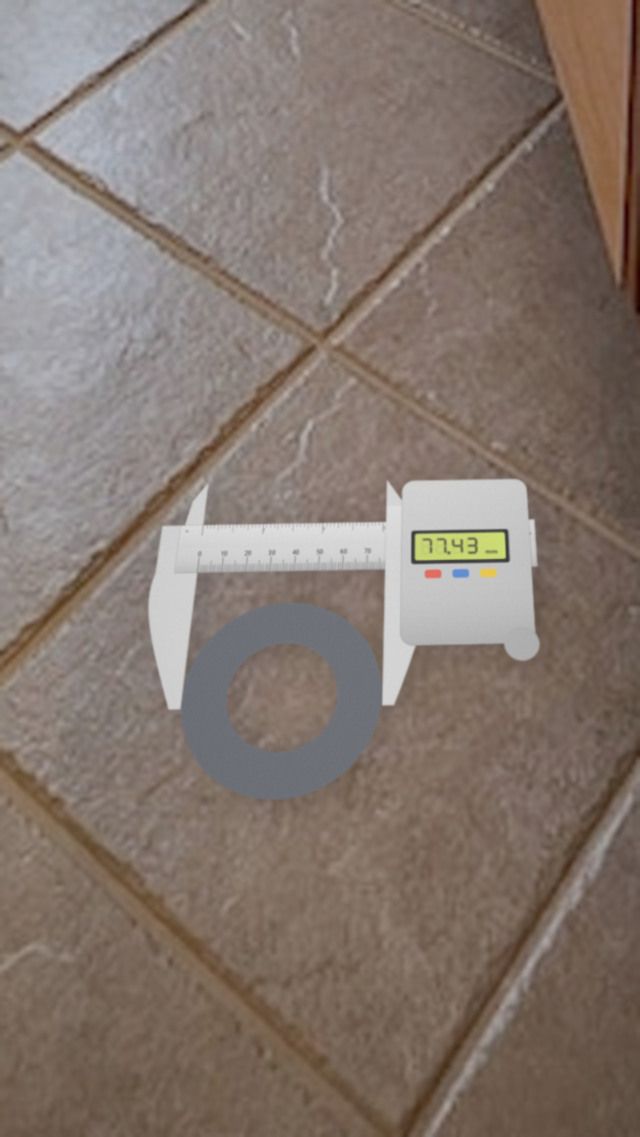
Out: 77.43; mm
